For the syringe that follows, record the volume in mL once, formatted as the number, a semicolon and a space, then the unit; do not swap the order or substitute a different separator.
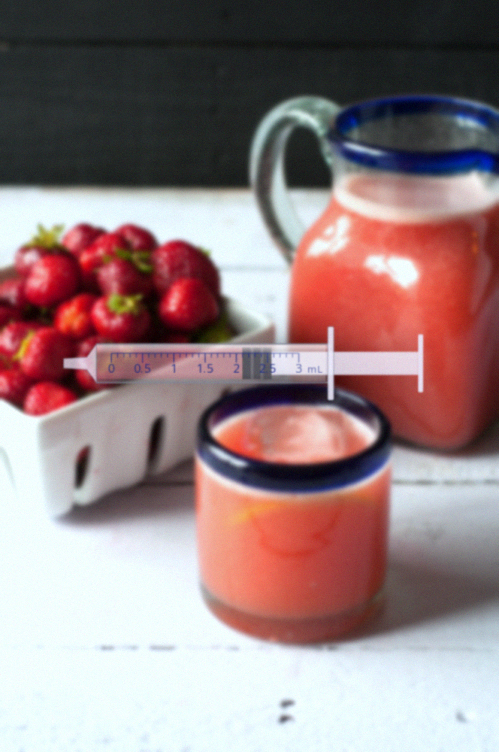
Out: 2.1; mL
